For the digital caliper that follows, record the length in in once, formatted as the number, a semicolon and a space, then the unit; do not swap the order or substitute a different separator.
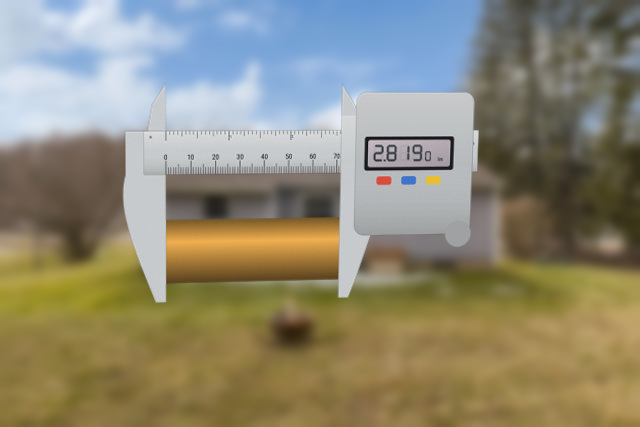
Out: 2.8190; in
